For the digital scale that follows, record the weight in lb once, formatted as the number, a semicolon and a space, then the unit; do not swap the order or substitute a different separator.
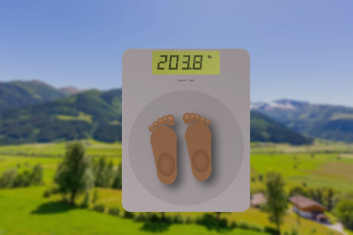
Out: 203.8; lb
